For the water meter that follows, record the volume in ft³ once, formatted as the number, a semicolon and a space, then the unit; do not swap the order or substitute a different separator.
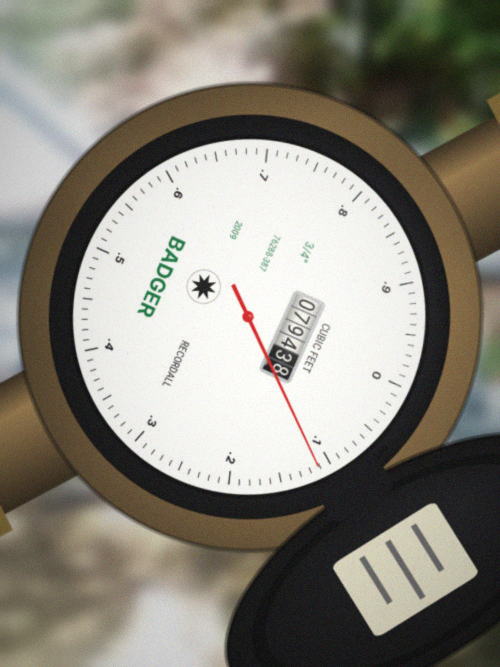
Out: 79438.11; ft³
